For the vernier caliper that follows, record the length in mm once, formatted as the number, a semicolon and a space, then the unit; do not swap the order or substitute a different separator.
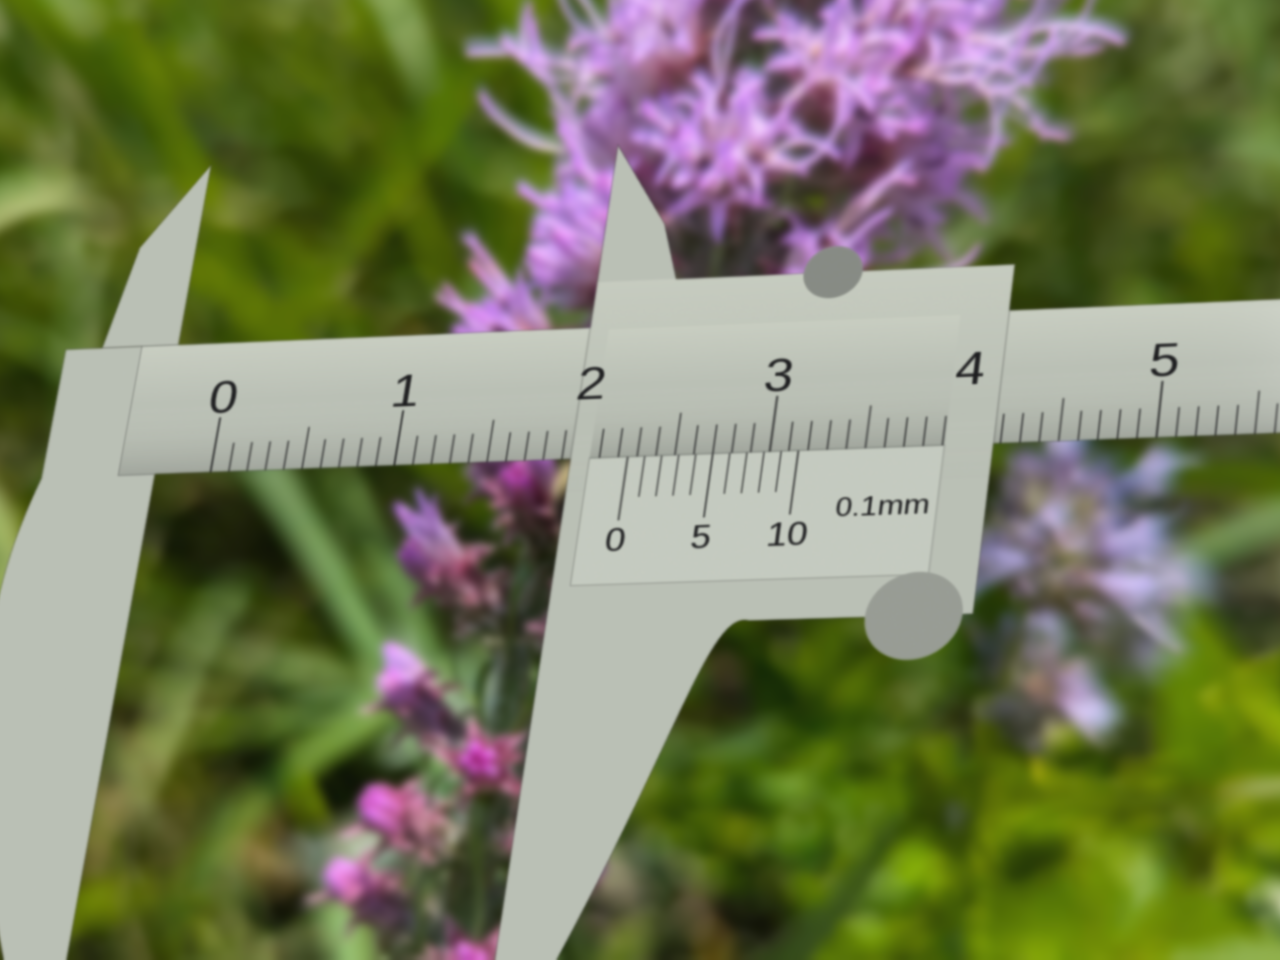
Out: 22.5; mm
